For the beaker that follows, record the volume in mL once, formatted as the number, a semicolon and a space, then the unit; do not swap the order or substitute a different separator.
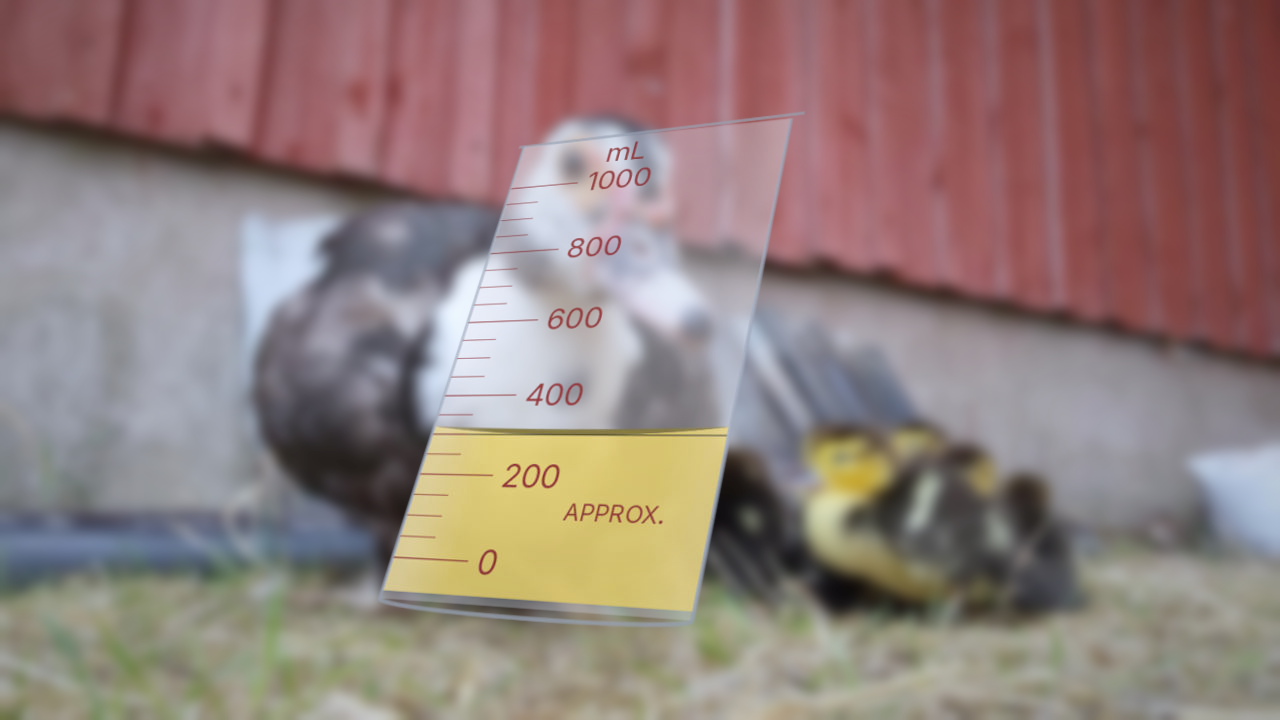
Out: 300; mL
